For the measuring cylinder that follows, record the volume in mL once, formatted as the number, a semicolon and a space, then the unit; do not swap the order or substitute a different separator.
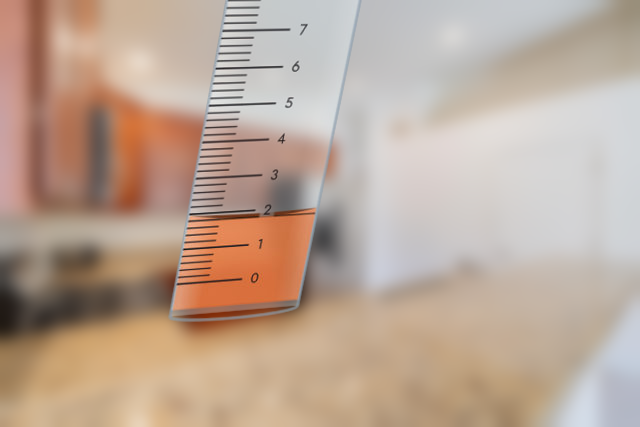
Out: 1.8; mL
